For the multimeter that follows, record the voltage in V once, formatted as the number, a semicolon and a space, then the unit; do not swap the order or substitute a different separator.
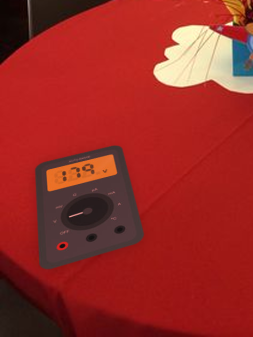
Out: 179; V
